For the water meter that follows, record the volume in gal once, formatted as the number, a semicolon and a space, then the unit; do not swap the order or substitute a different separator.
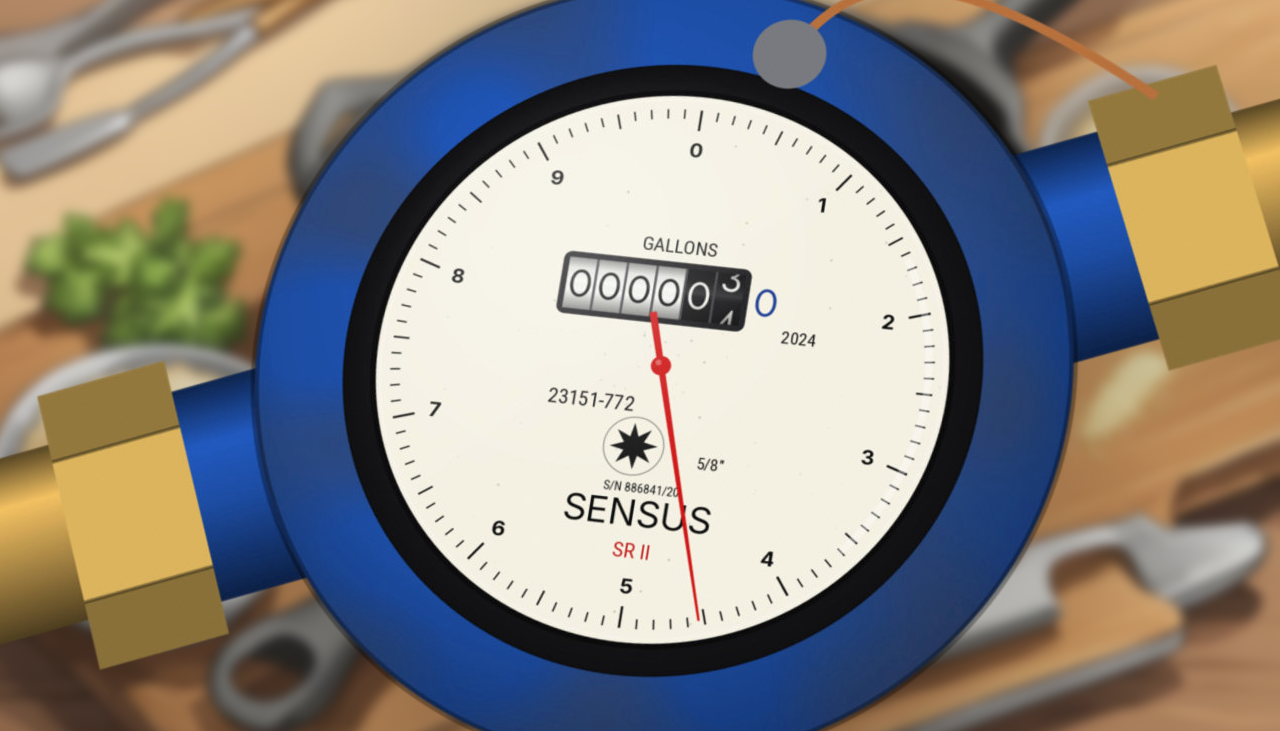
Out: 34.5; gal
